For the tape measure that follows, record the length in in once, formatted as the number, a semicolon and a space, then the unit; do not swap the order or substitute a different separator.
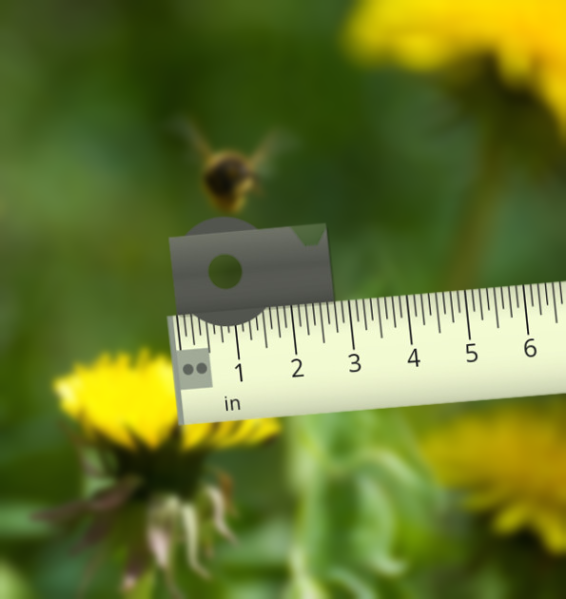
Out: 2.75; in
